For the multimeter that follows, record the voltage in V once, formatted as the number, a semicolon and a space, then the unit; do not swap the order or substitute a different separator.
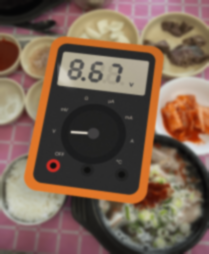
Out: 8.67; V
